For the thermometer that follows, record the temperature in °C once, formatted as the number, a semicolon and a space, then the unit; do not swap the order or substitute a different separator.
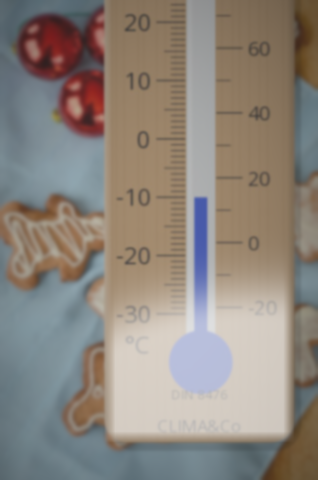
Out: -10; °C
